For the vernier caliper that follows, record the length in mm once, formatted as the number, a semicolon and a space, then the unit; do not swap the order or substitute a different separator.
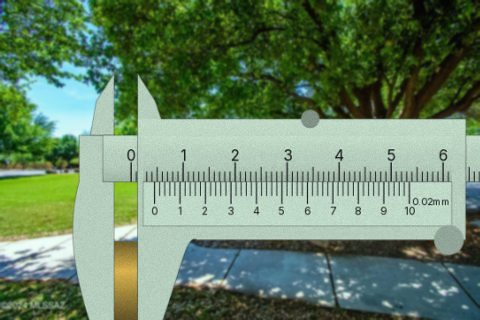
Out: 4.5; mm
